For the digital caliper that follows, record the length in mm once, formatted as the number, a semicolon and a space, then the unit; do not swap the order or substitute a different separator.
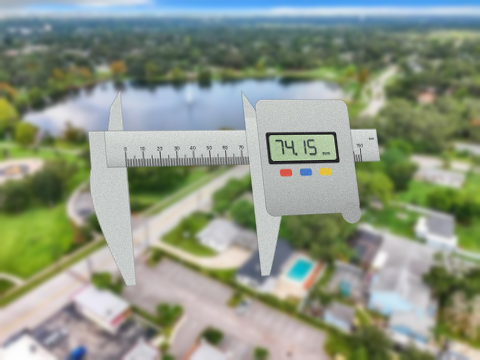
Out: 74.15; mm
